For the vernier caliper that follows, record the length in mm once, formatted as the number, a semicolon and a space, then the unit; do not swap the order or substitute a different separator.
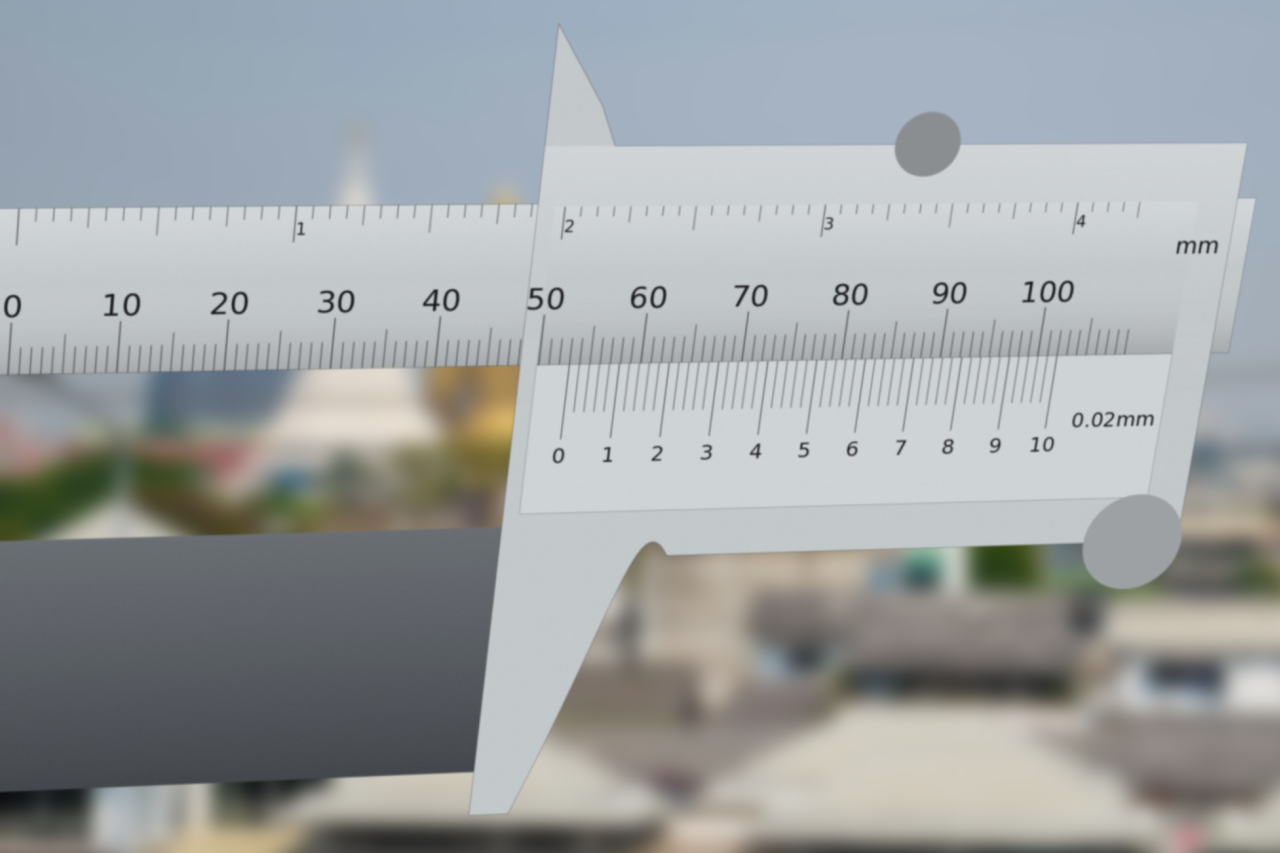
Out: 53.0; mm
